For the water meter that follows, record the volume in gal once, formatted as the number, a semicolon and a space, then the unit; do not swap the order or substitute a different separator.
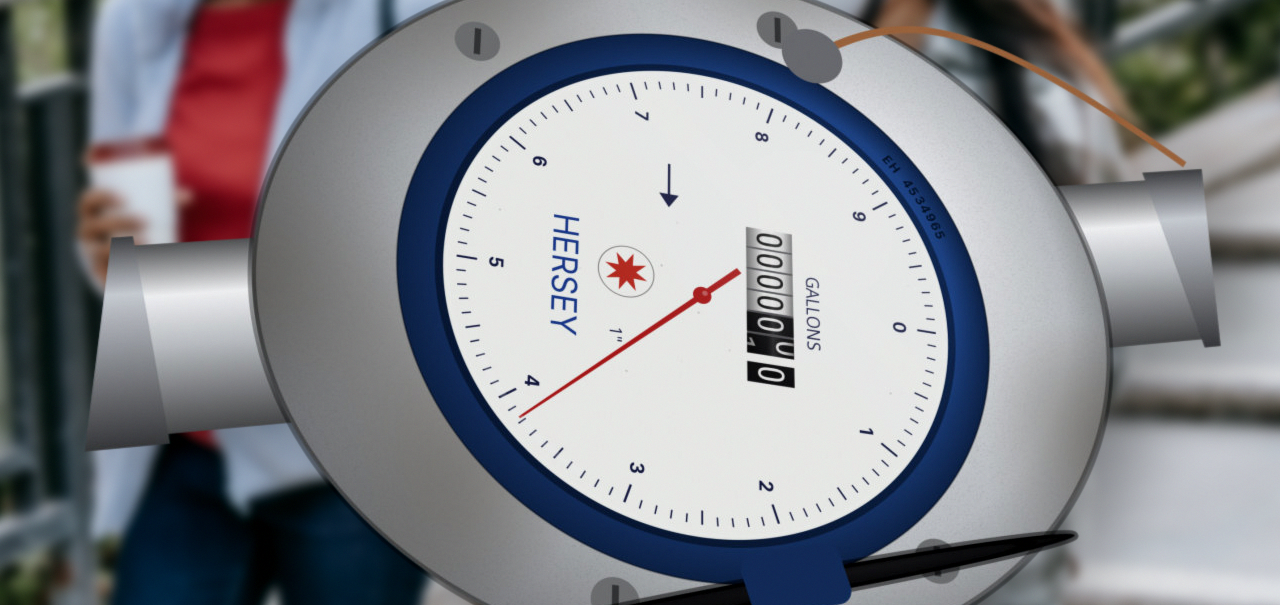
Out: 3.8; gal
